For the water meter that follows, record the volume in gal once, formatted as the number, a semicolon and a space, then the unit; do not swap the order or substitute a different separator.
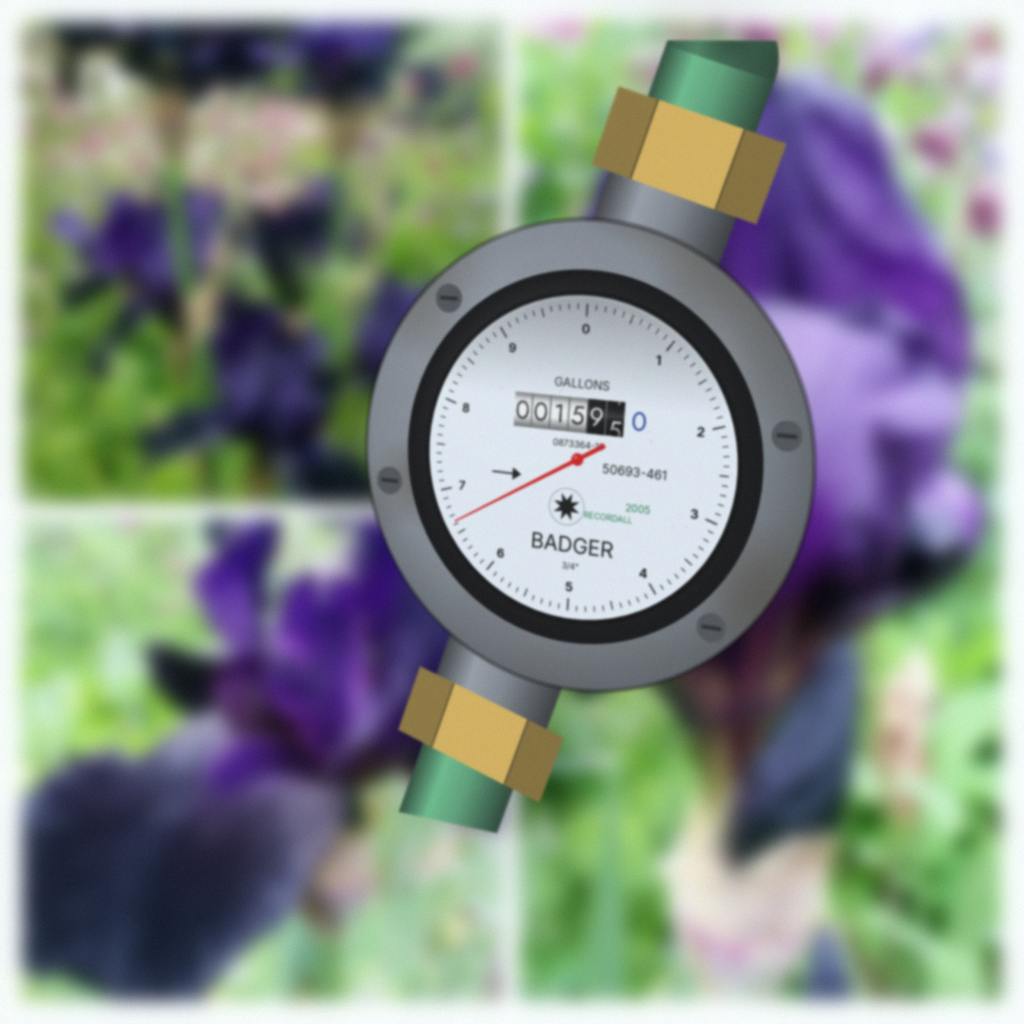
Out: 15946.6; gal
